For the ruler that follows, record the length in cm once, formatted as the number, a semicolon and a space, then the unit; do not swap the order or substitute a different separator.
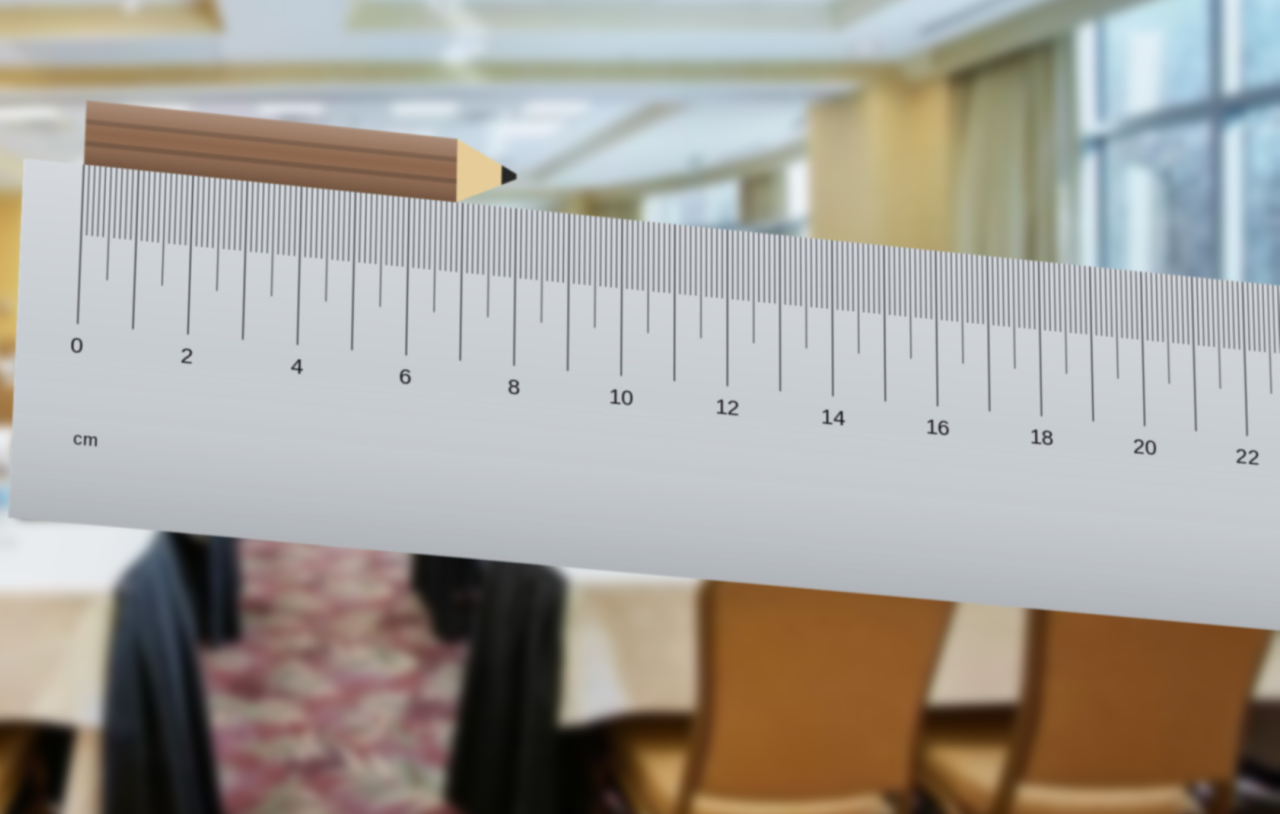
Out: 8; cm
